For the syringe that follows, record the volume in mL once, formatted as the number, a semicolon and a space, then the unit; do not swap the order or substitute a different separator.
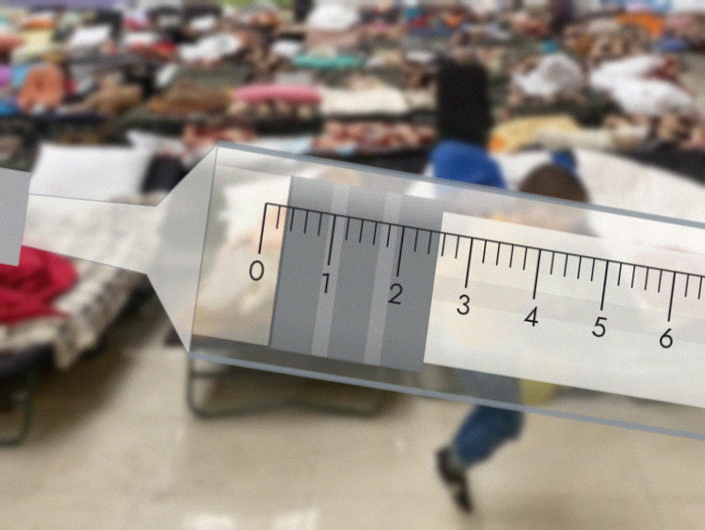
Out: 0.3; mL
